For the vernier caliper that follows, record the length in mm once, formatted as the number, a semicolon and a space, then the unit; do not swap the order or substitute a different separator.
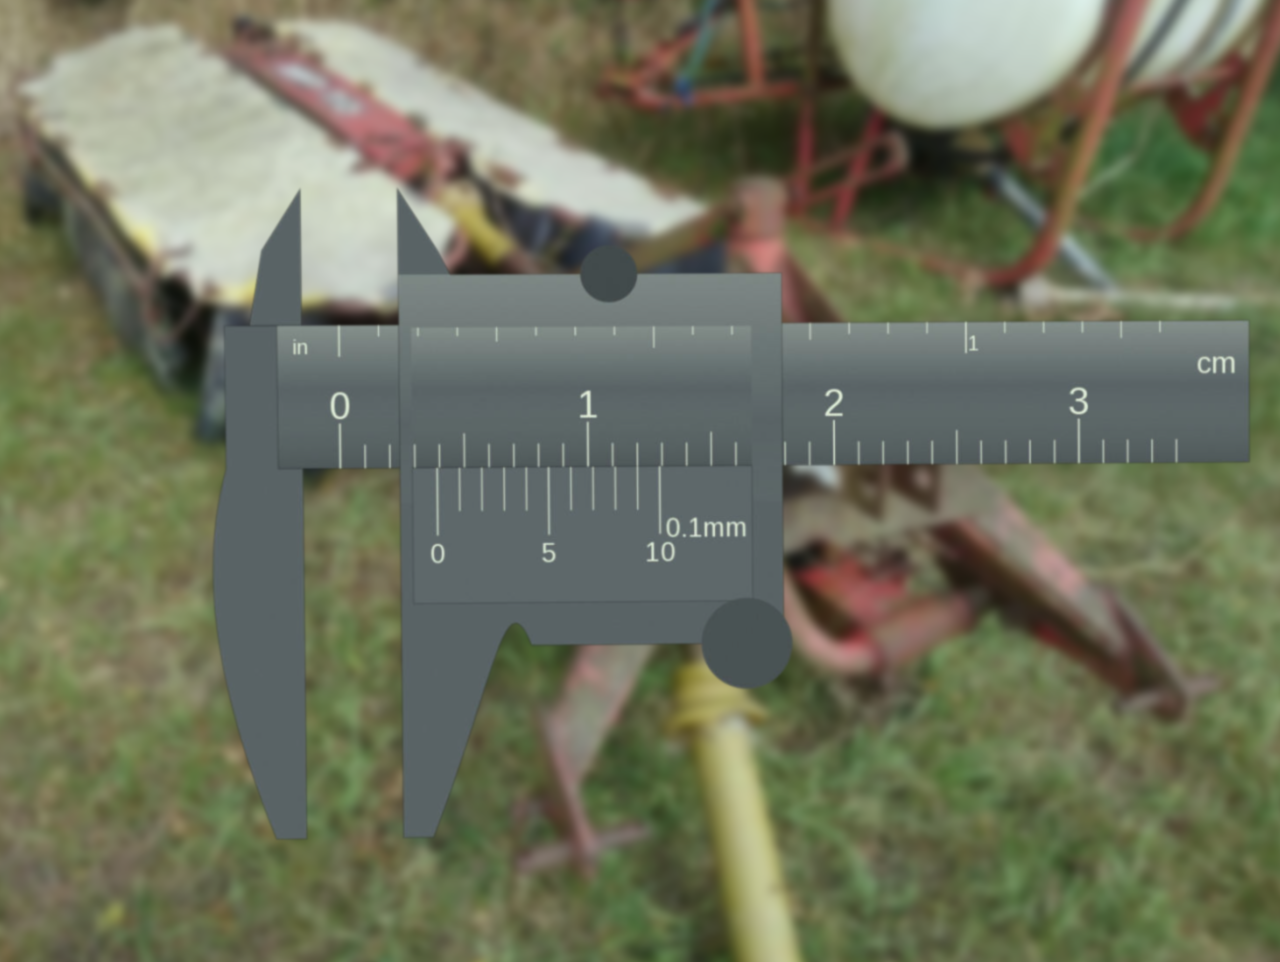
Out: 3.9; mm
